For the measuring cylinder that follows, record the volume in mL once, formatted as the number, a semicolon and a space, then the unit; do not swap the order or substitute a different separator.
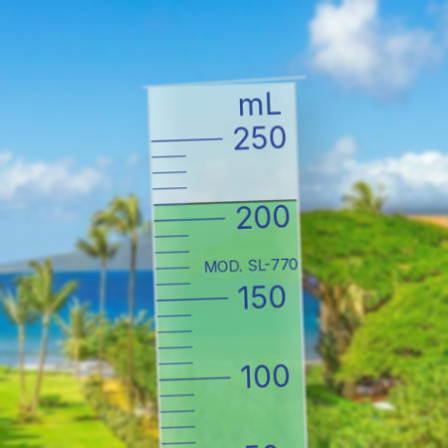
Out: 210; mL
